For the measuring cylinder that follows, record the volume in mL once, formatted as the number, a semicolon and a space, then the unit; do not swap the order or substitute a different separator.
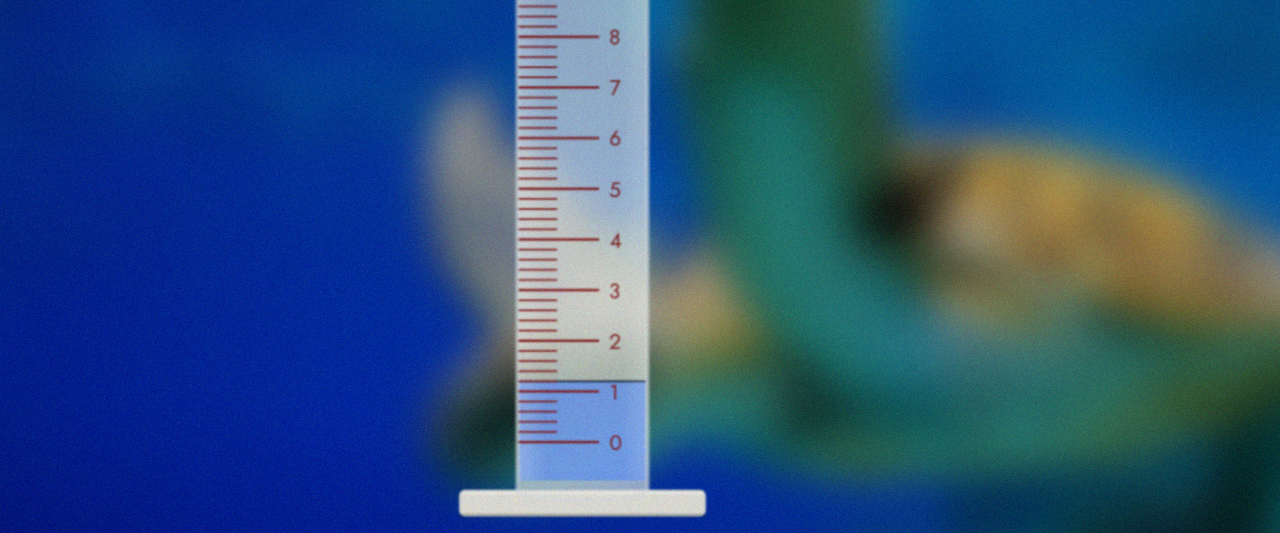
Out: 1.2; mL
